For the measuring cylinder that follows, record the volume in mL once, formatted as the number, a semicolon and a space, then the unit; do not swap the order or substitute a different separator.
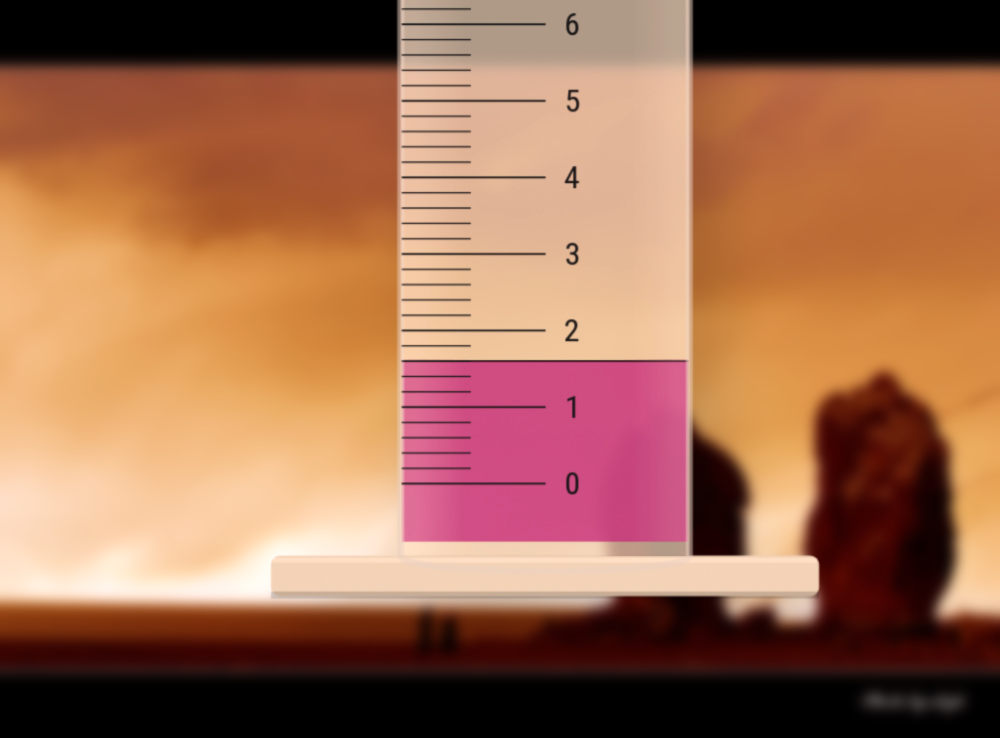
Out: 1.6; mL
